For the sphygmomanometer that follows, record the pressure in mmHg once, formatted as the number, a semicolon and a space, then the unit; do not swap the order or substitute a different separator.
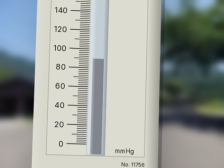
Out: 90; mmHg
